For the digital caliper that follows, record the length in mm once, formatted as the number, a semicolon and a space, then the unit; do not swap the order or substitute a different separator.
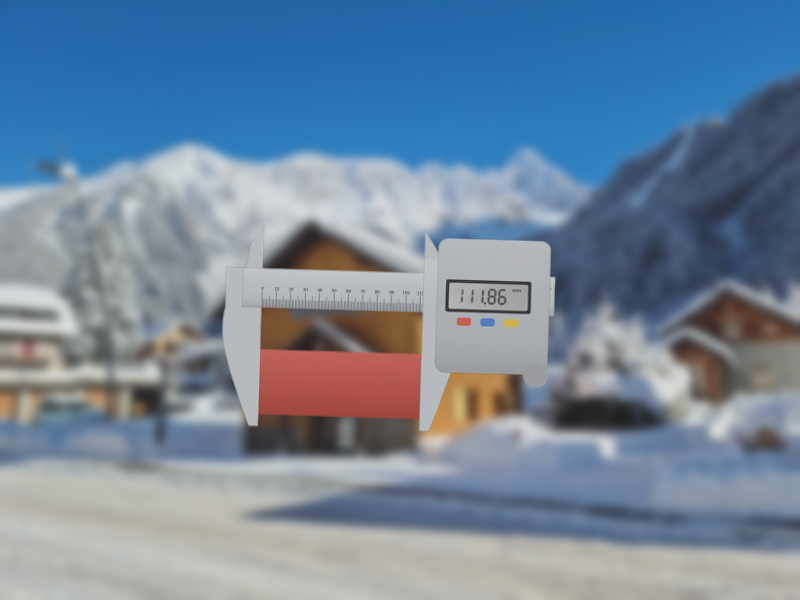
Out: 111.86; mm
